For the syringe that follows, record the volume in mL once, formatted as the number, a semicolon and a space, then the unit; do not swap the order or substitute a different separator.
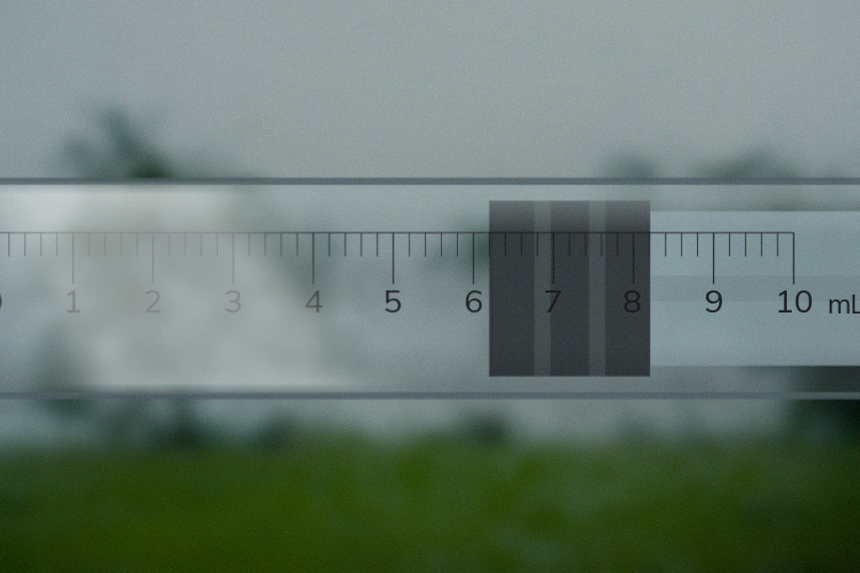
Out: 6.2; mL
